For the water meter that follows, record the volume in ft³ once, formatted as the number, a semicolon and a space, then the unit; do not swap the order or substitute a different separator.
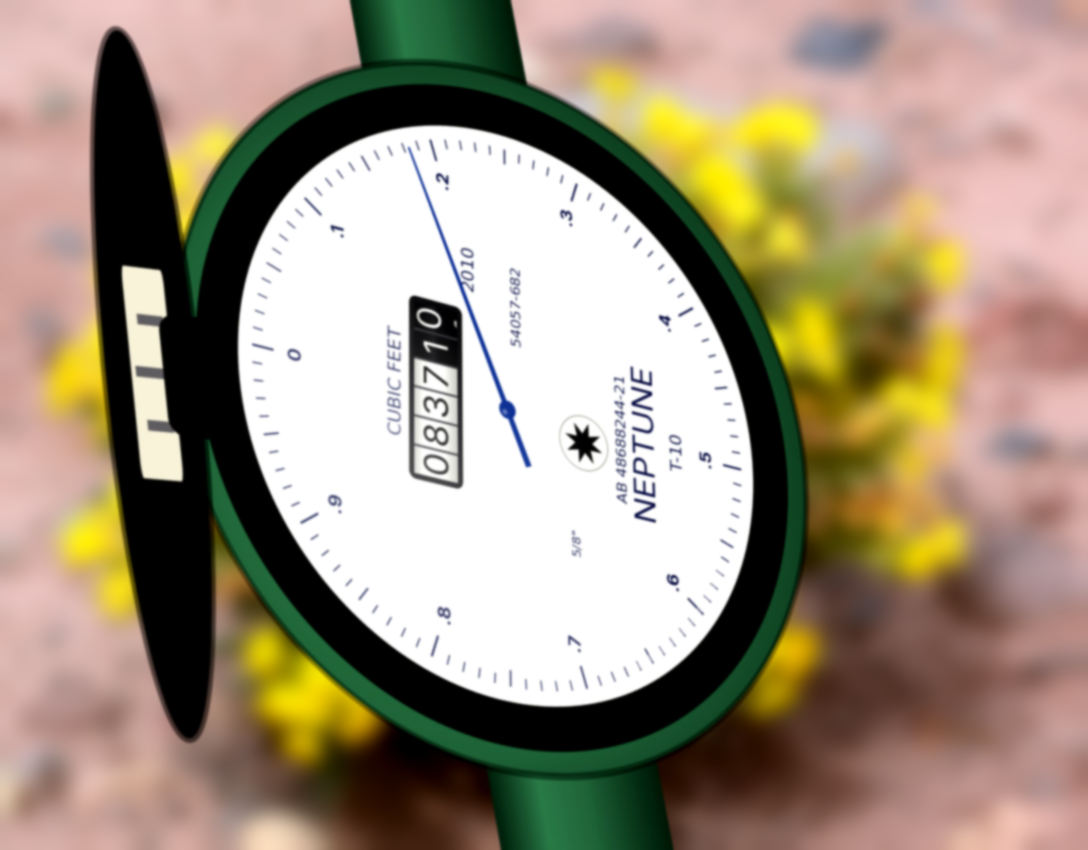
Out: 83710.18; ft³
